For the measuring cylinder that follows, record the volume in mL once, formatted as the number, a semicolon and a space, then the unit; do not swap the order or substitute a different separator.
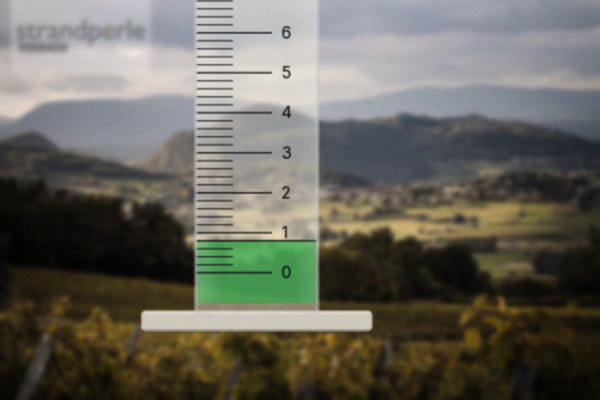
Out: 0.8; mL
